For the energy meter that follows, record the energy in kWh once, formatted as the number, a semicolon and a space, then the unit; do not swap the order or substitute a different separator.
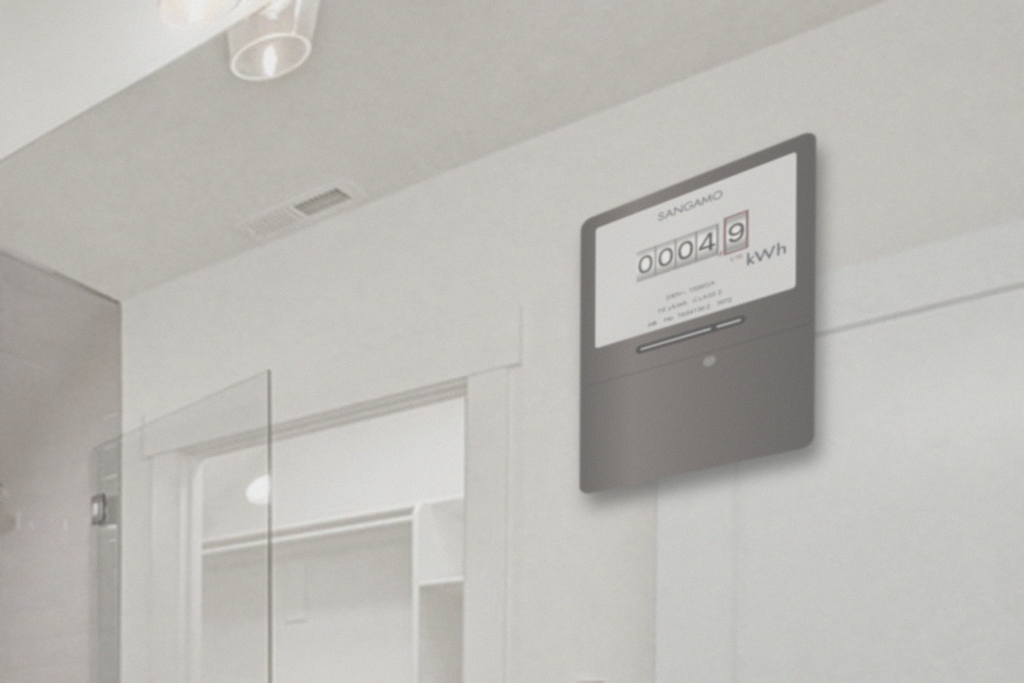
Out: 4.9; kWh
